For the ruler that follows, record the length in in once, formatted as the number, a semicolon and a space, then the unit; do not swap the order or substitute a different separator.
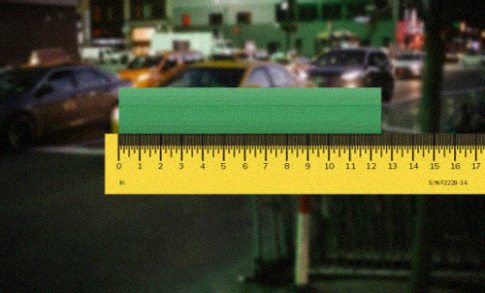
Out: 12.5; in
